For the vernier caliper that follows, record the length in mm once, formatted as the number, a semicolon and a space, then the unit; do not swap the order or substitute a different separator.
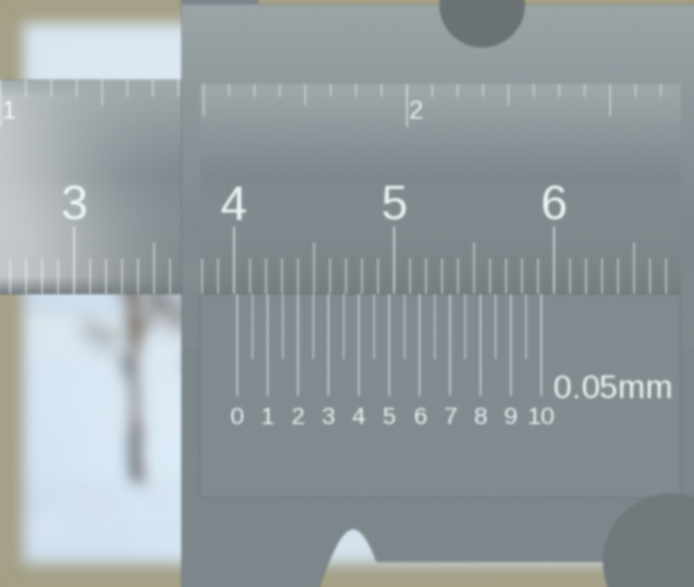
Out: 40.2; mm
